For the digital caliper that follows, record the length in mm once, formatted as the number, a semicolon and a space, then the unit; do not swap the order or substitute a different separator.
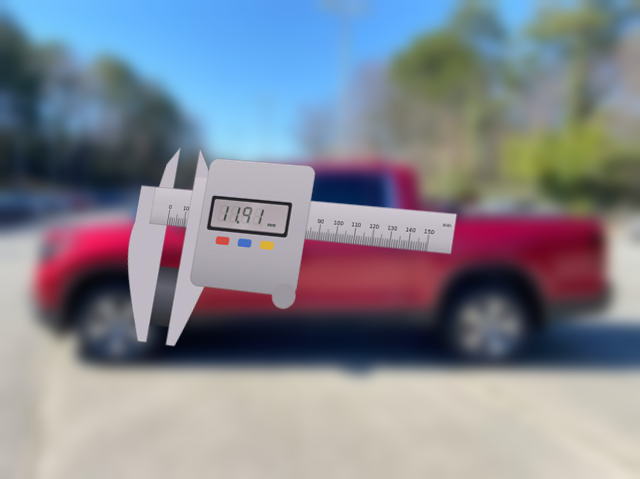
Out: 11.91; mm
